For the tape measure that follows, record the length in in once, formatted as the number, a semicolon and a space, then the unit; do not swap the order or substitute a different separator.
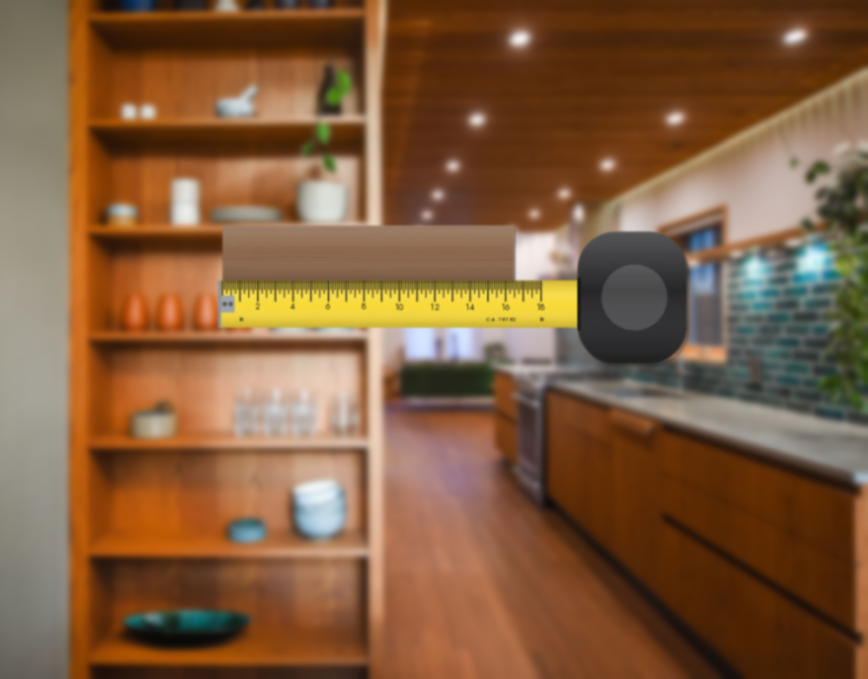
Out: 16.5; in
